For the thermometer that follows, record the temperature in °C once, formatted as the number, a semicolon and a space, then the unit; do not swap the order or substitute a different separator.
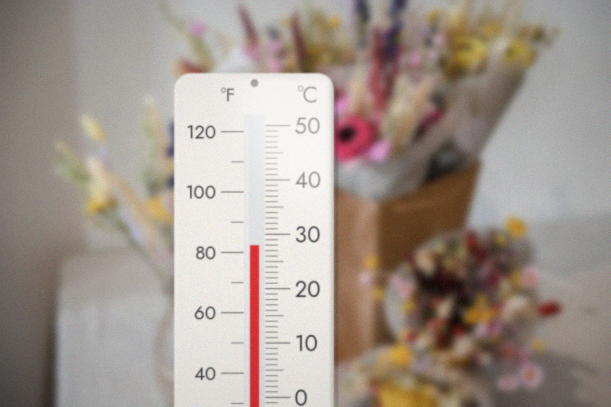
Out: 28; °C
